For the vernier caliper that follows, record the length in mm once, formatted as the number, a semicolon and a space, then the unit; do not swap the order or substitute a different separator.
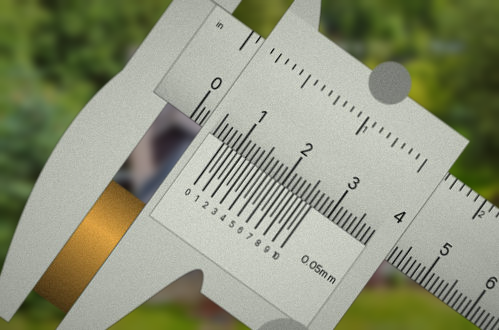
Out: 7.4; mm
